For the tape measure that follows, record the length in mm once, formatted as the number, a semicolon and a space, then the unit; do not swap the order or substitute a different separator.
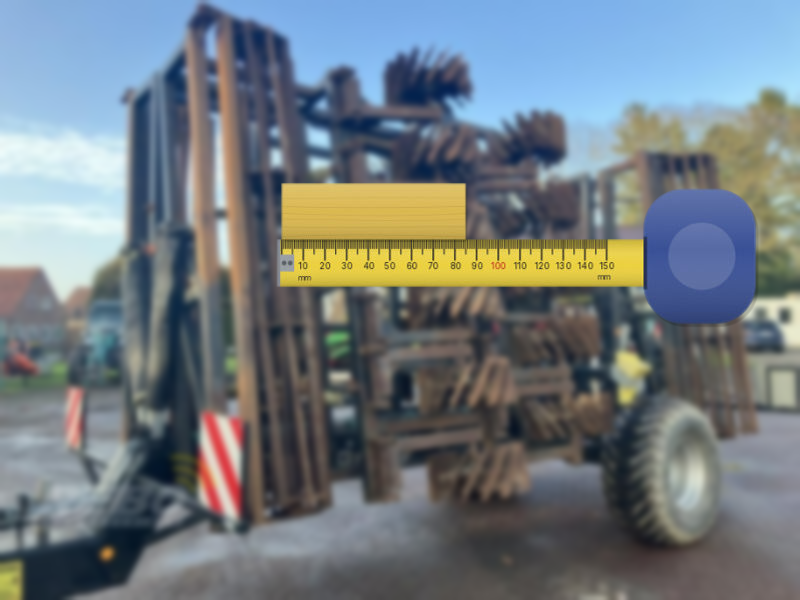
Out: 85; mm
